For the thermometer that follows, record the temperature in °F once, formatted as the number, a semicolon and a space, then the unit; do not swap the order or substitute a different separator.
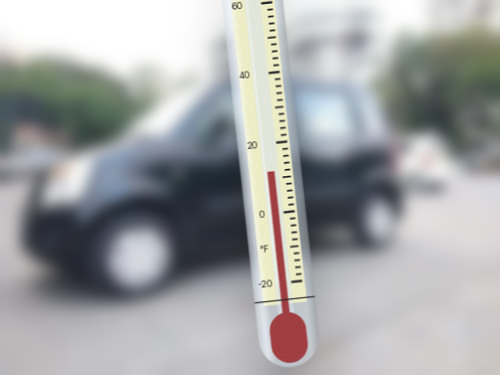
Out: 12; °F
